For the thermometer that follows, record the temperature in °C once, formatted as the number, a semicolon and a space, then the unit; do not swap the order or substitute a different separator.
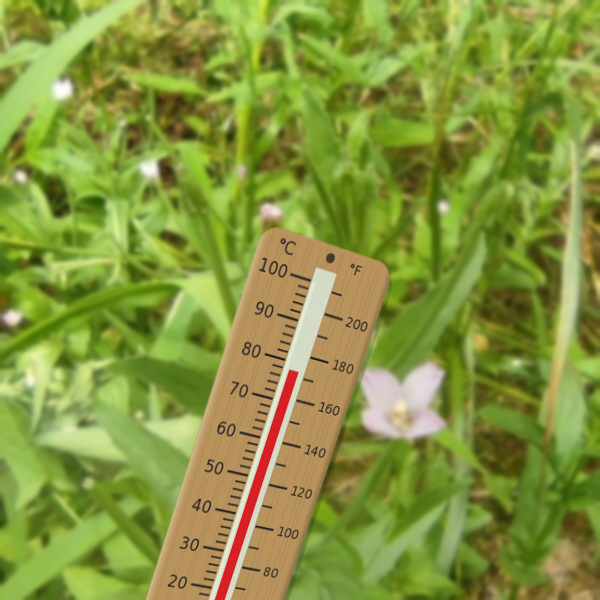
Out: 78; °C
